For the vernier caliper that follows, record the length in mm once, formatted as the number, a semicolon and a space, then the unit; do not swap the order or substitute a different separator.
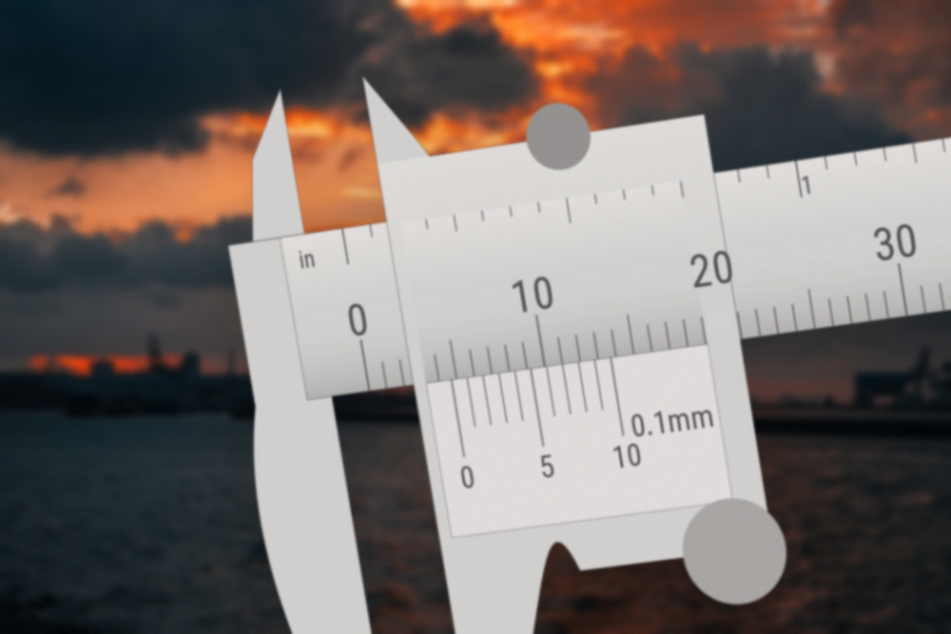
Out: 4.7; mm
